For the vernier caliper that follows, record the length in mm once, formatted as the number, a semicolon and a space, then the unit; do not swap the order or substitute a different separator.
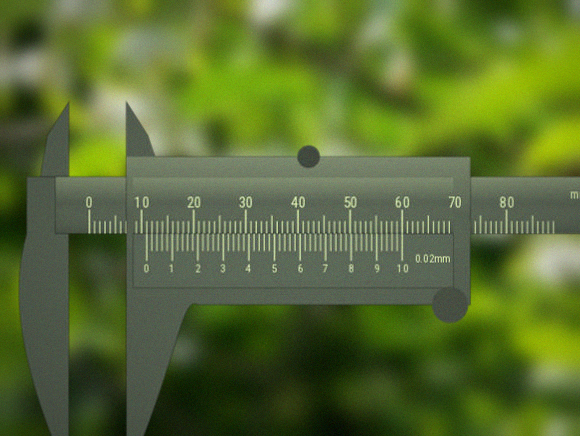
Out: 11.0; mm
